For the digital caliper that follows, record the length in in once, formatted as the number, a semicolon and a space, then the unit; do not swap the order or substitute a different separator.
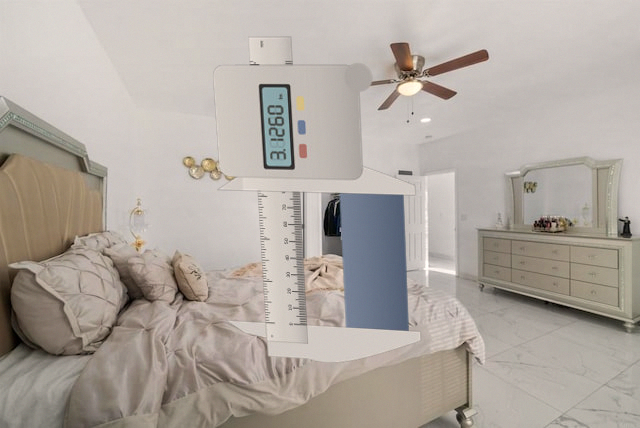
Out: 3.1260; in
